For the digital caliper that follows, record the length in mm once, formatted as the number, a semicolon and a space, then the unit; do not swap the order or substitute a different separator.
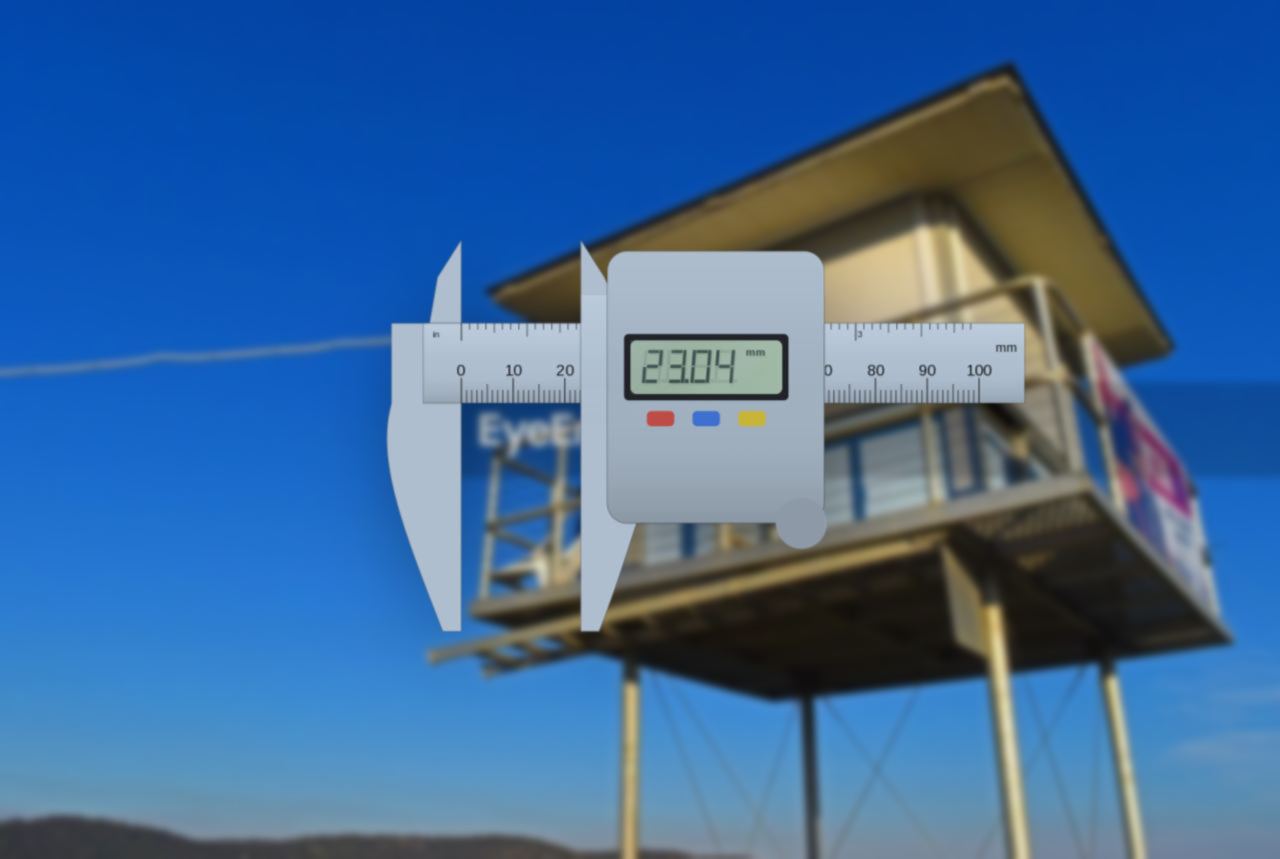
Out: 23.04; mm
